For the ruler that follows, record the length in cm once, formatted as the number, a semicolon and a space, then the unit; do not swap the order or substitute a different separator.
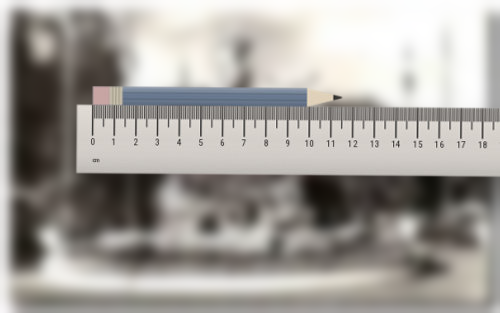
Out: 11.5; cm
